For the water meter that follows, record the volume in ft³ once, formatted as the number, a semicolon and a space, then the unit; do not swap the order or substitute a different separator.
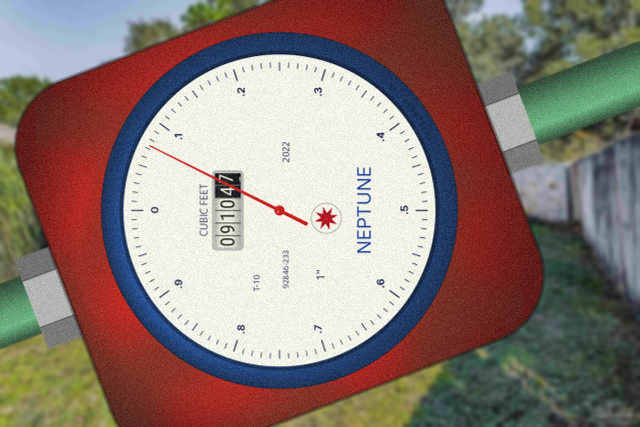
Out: 91047.07; ft³
